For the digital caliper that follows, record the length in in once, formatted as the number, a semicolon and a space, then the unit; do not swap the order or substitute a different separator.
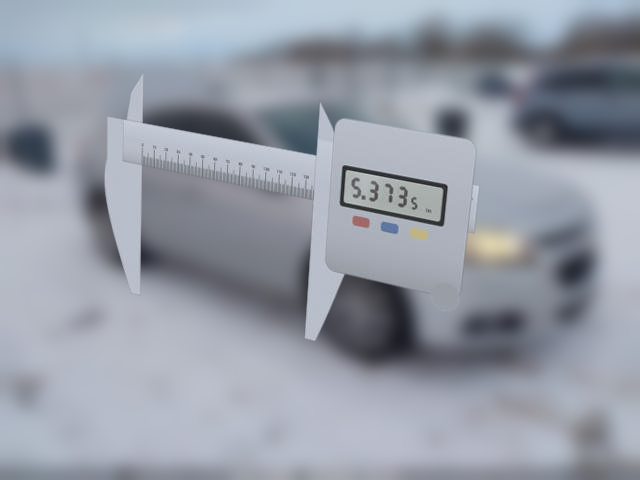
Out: 5.3735; in
